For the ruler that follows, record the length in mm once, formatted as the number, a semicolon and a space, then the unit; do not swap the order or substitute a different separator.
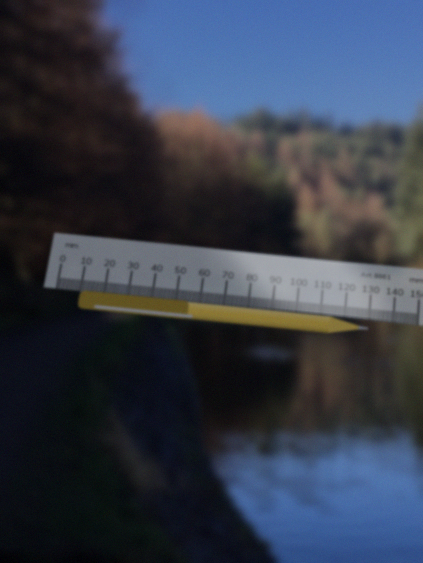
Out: 120; mm
